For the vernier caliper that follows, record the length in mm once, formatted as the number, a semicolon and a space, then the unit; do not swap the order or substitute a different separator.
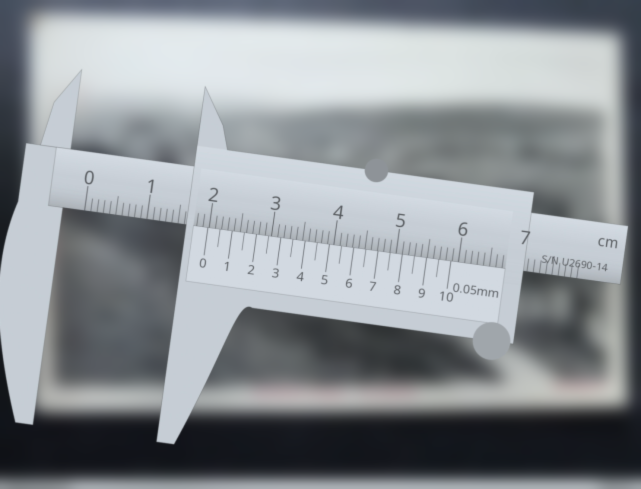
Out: 19.8; mm
